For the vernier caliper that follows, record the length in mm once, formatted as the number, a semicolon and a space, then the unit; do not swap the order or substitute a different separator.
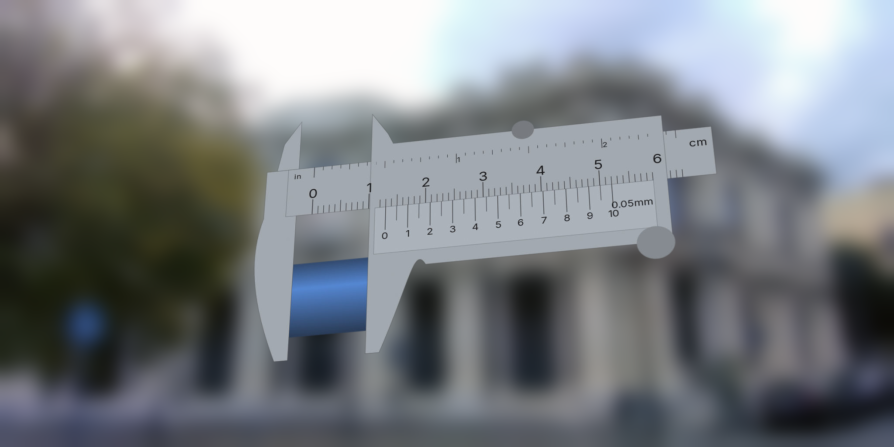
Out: 13.0; mm
